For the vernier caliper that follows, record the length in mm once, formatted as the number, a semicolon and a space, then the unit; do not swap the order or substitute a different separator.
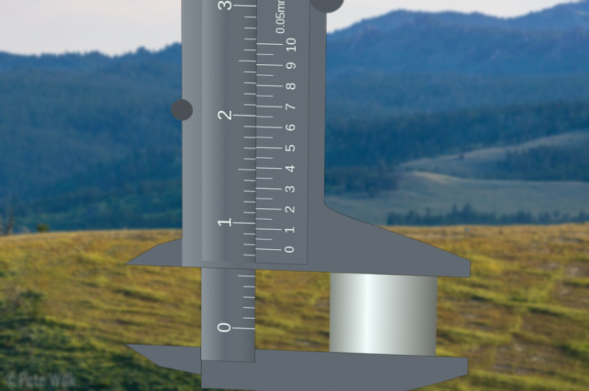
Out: 7.6; mm
